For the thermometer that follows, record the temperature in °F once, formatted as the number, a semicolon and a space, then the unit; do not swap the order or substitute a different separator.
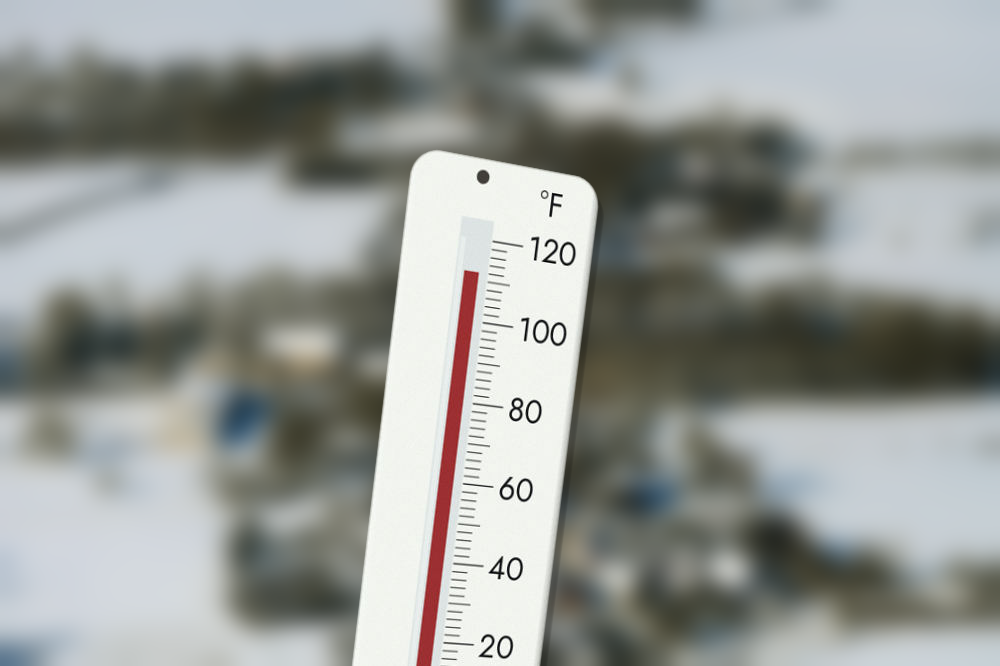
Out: 112; °F
